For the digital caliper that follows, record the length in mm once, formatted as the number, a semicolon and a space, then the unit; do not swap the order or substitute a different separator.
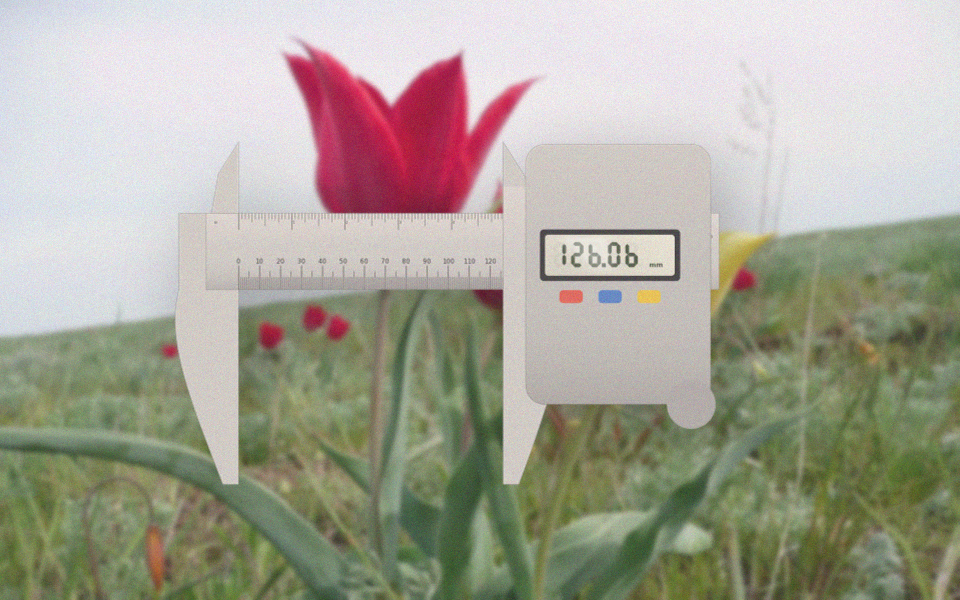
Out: 126.06; mm
